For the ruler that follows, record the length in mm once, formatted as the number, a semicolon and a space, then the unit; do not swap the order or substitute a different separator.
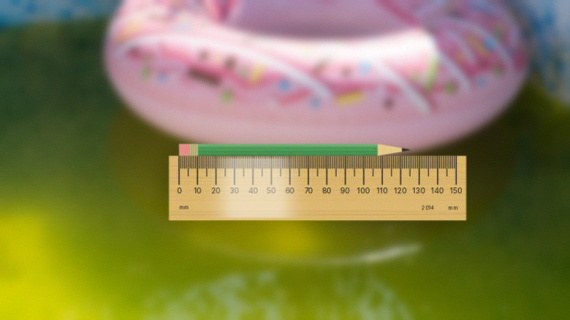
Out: 125; mm
